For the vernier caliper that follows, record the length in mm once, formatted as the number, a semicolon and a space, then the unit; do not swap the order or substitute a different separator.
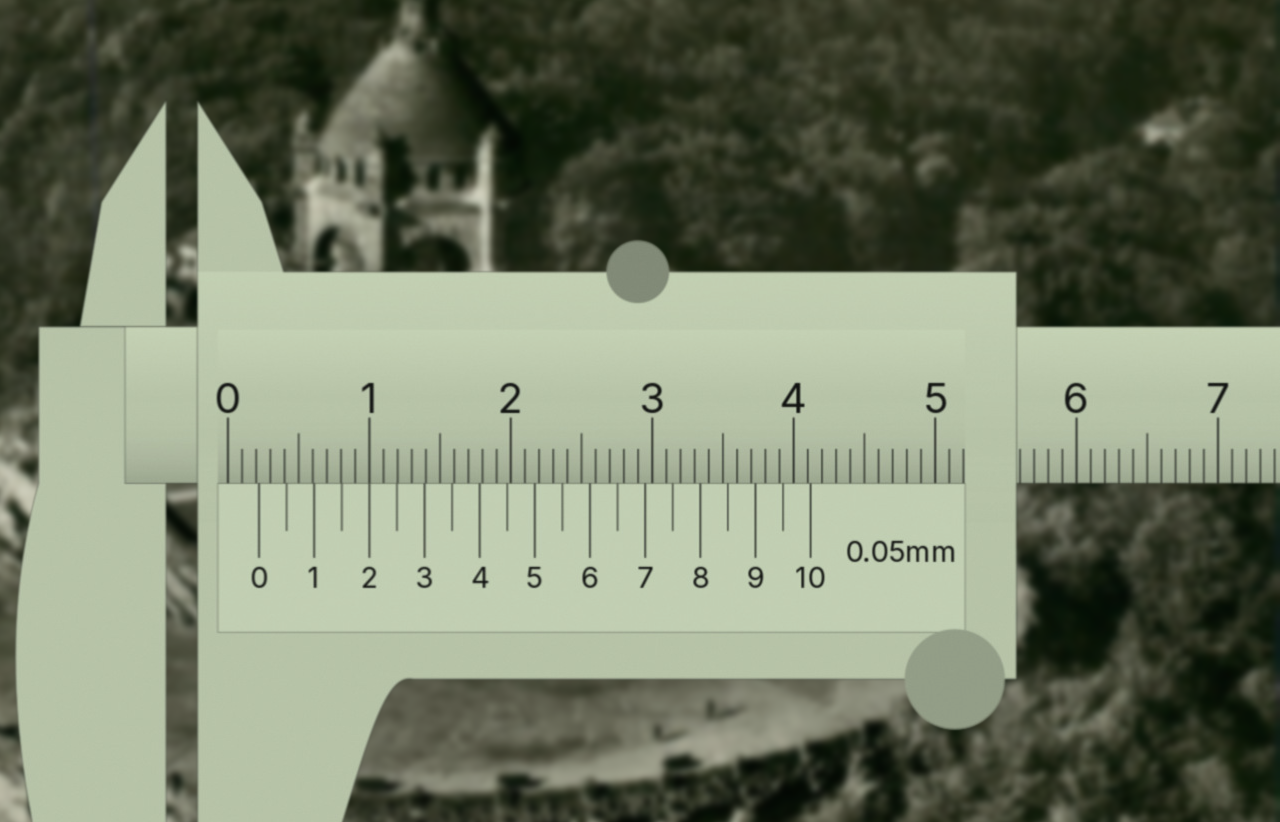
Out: 2.2; mm
